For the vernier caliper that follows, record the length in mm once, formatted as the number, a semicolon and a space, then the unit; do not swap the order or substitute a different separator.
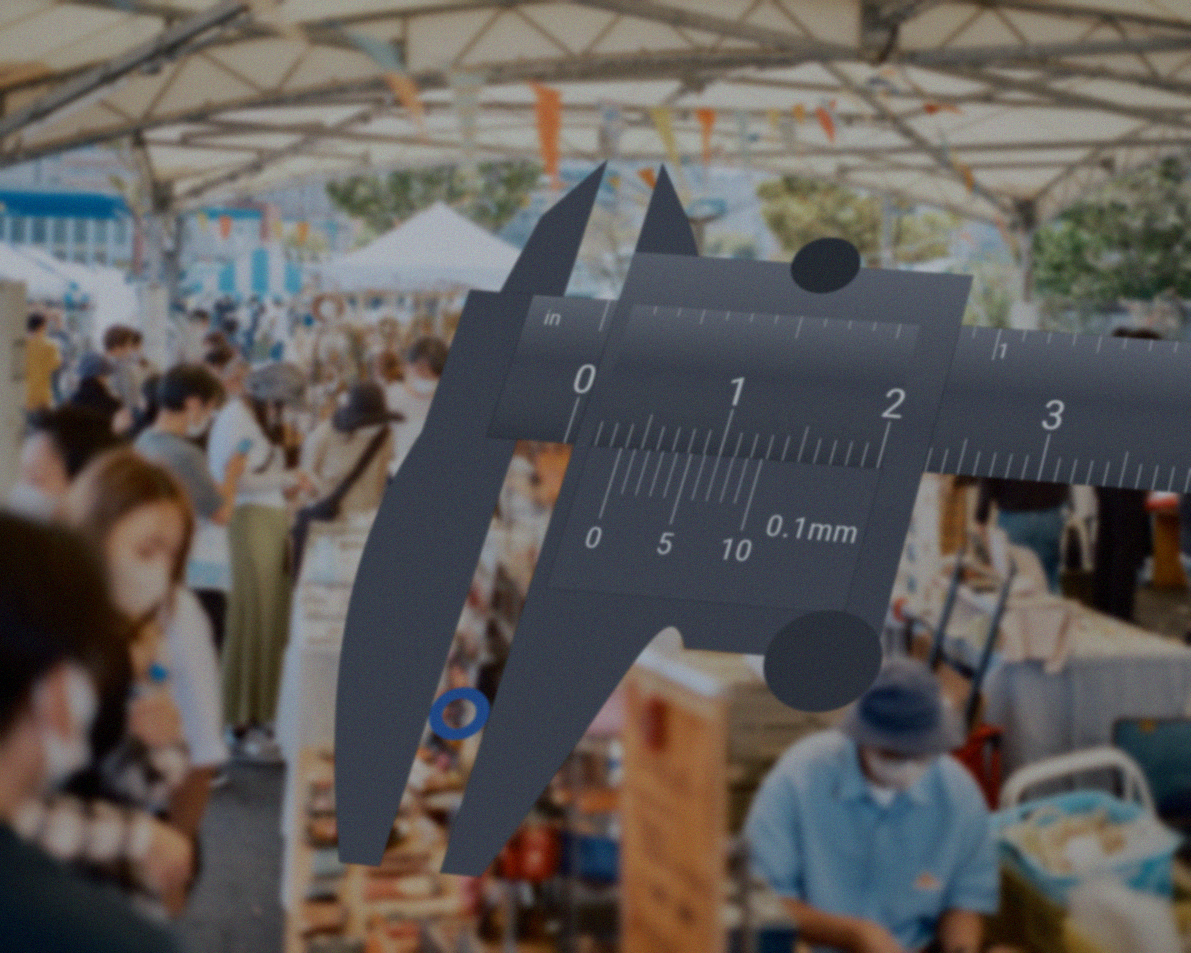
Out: 3.7; mm
